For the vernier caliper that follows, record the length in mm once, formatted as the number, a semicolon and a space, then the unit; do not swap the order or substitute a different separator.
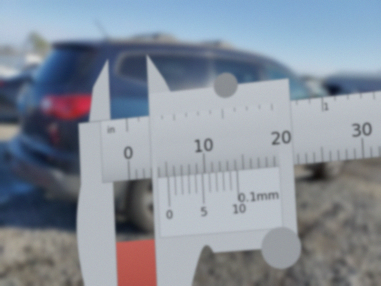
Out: 5.2; mm
